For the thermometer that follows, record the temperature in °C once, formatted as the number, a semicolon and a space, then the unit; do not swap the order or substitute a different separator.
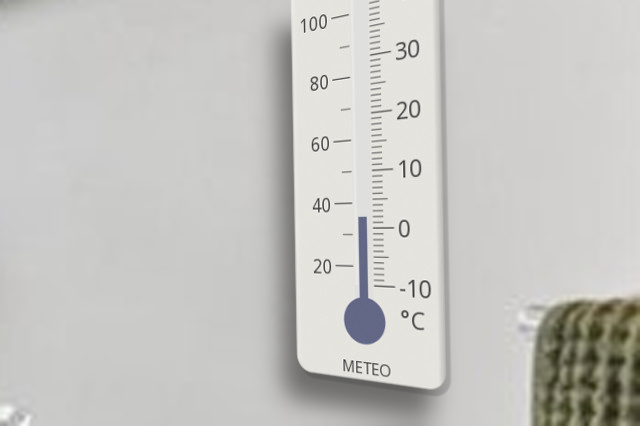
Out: 2; °C
